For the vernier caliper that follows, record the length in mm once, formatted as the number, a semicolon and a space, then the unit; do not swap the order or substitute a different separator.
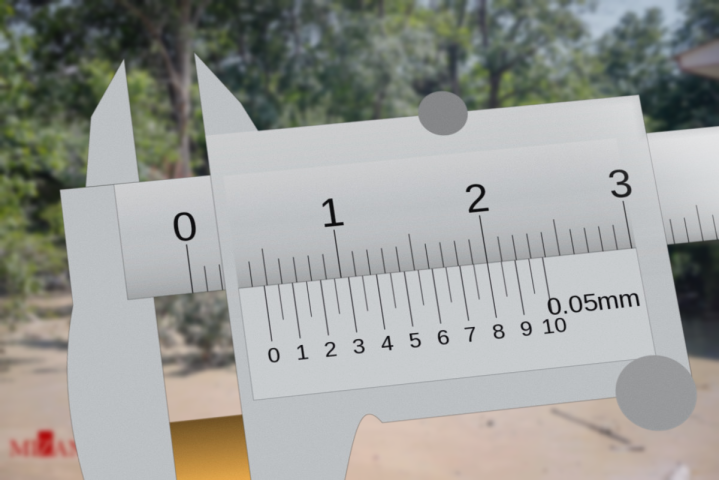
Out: 4.8; mm
